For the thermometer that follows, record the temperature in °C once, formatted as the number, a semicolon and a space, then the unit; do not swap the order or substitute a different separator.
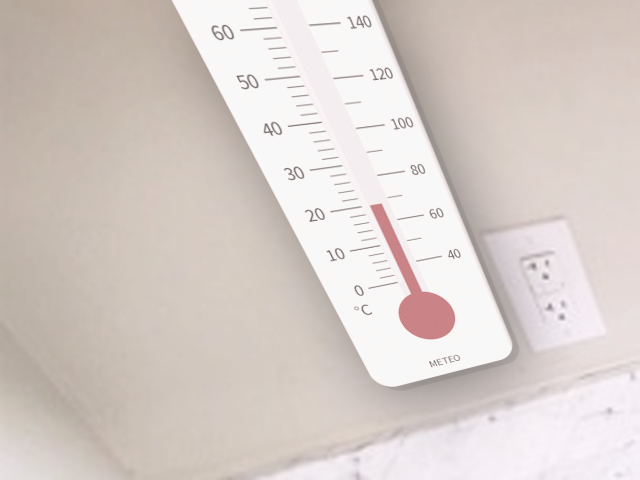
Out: 20; °C
